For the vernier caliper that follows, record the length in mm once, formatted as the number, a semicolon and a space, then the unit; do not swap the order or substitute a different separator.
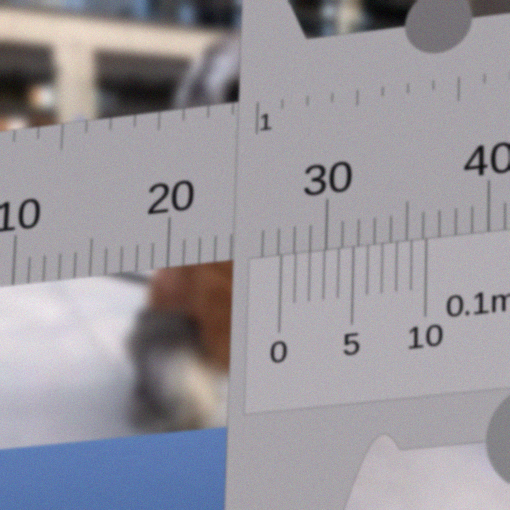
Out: 27.2; mm
